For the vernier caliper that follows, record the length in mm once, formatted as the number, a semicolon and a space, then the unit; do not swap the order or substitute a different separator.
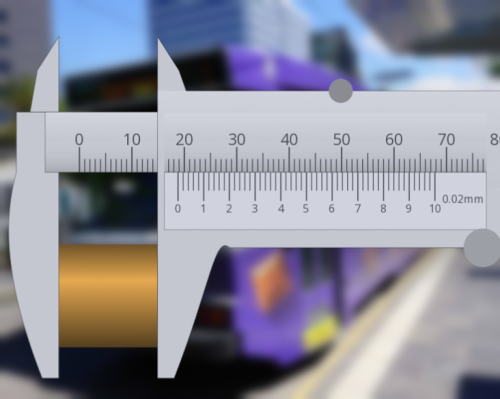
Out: 18.8; mm
